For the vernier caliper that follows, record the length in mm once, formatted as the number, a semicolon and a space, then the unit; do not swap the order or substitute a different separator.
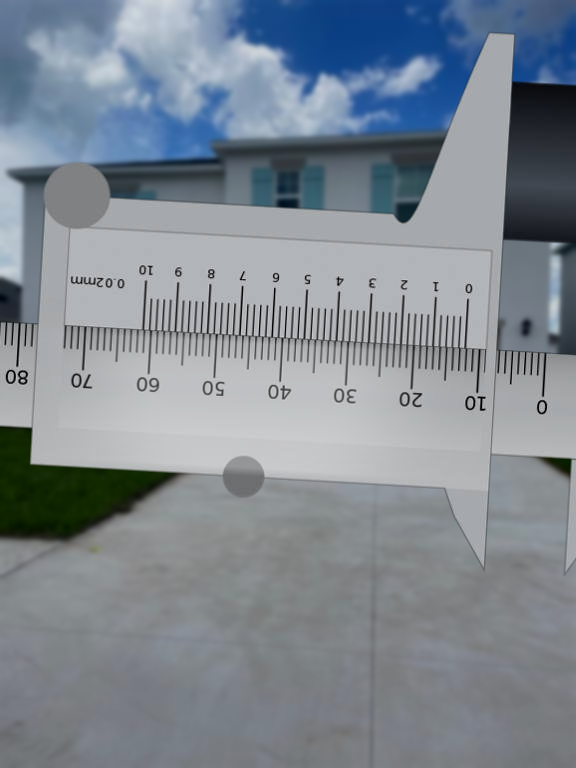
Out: 12.2; mm
